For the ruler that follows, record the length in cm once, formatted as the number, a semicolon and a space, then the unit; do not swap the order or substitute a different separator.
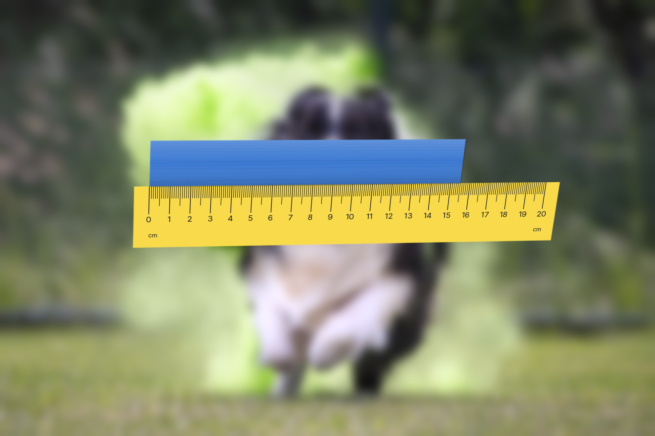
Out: 15.5; cm
